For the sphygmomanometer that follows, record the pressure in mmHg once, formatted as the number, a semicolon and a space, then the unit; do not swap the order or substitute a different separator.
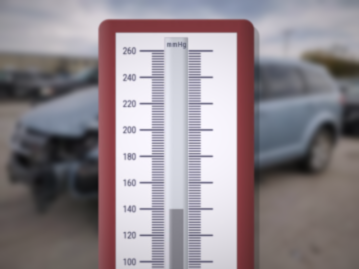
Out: 140; mmHg
